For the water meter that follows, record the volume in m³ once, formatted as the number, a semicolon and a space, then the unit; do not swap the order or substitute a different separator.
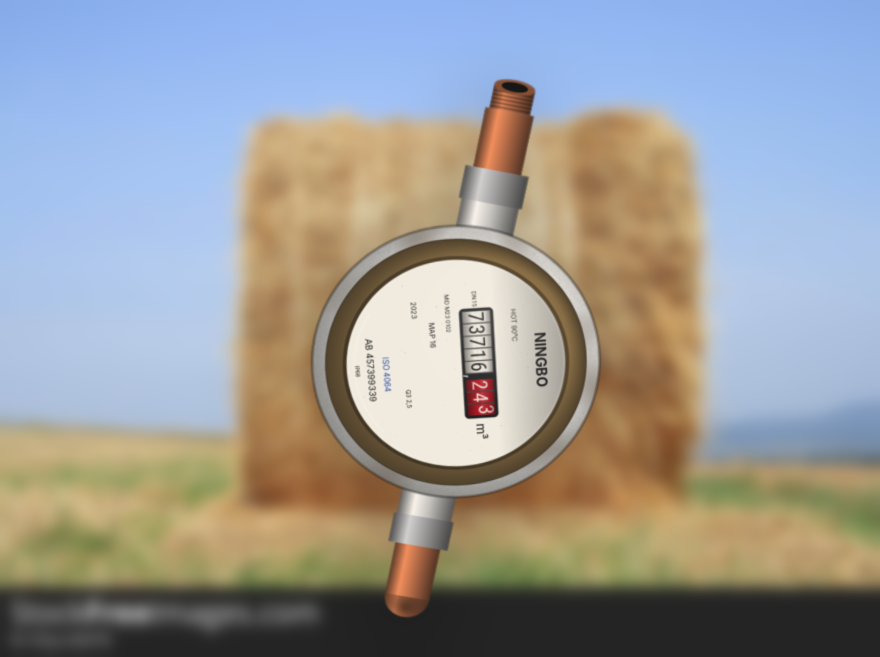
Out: 73716.243; m³
